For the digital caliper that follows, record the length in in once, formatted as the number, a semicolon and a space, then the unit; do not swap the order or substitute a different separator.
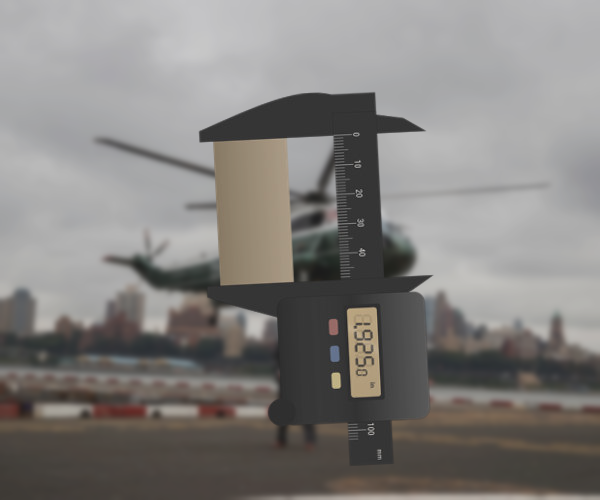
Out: 1.9250; in
